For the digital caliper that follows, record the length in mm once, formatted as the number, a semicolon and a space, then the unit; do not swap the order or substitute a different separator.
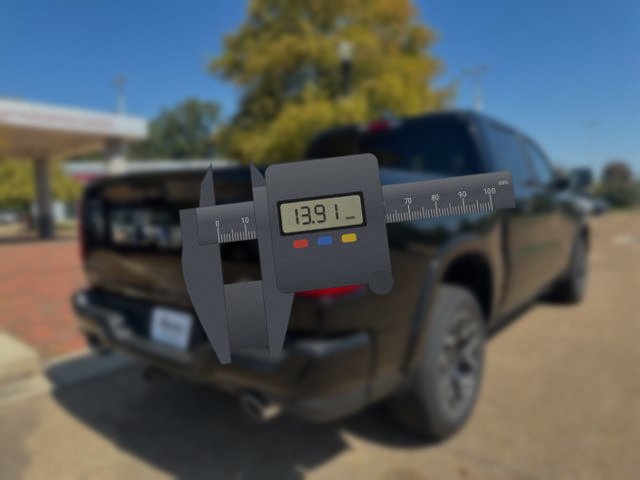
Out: 13.91; mm
